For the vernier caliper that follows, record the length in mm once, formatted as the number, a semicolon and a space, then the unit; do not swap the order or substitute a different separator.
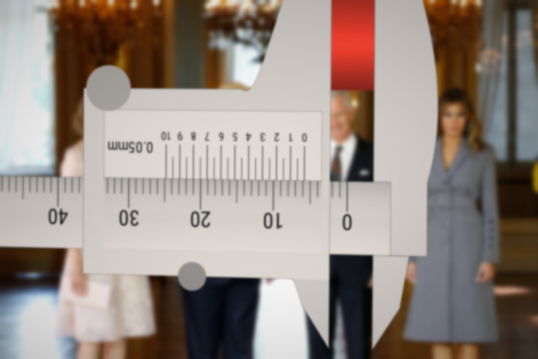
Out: 5.8; mm
